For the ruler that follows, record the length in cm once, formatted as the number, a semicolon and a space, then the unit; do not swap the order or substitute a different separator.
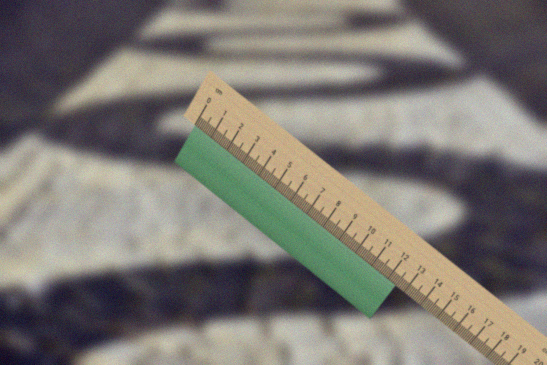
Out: 12.5; cm
